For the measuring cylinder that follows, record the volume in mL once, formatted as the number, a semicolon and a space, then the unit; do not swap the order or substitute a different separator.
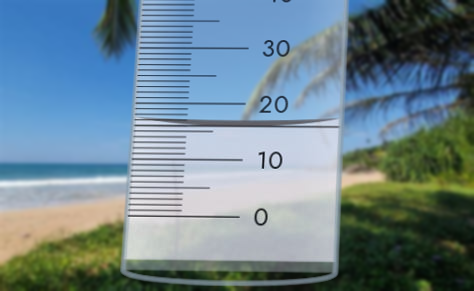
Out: 16; mL
